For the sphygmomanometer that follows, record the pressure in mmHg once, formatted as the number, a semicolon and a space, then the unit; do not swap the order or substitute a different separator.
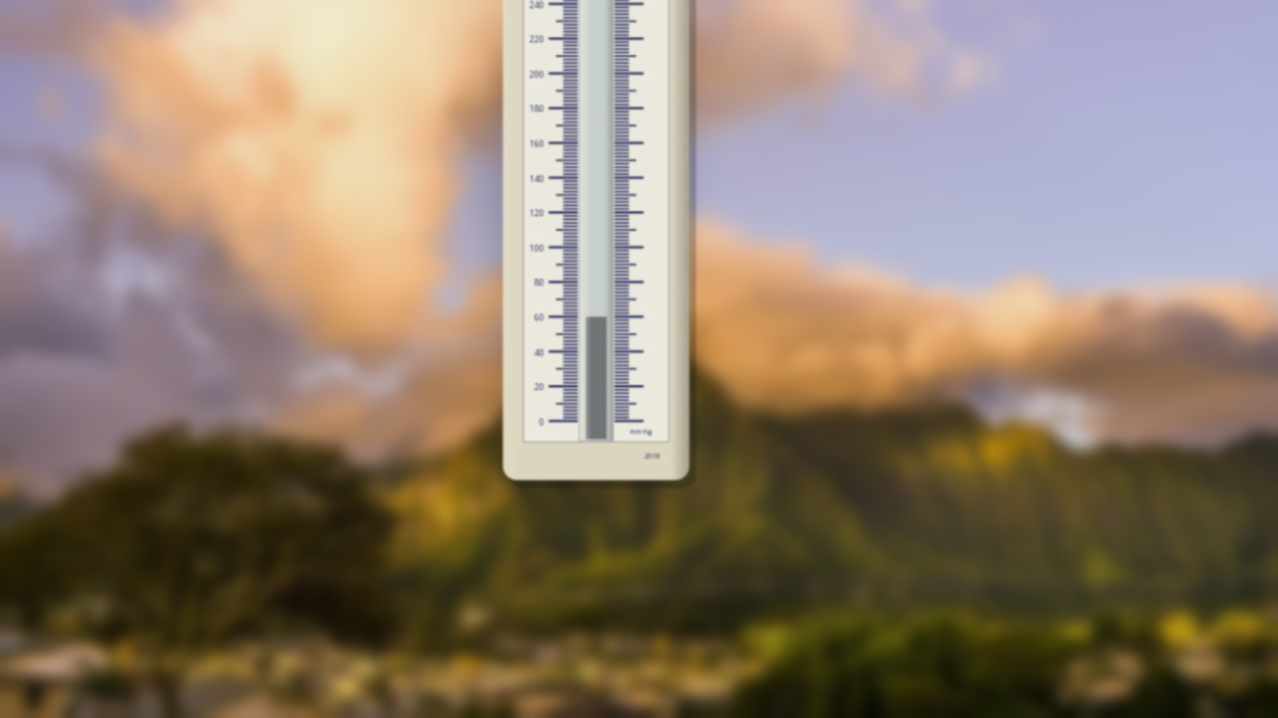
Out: 60; mmHg
